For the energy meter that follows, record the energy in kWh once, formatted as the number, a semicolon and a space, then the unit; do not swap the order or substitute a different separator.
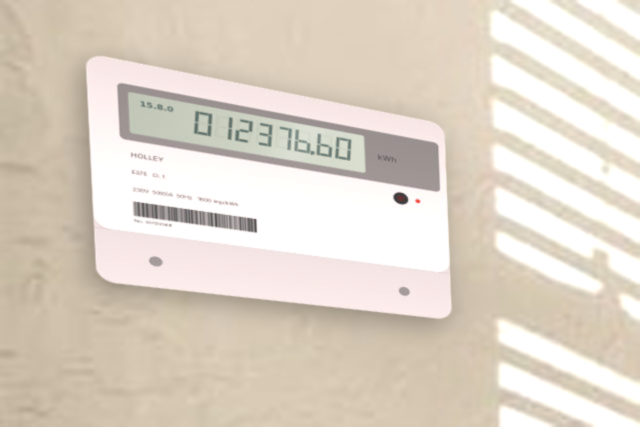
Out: 12376.60; kWh
